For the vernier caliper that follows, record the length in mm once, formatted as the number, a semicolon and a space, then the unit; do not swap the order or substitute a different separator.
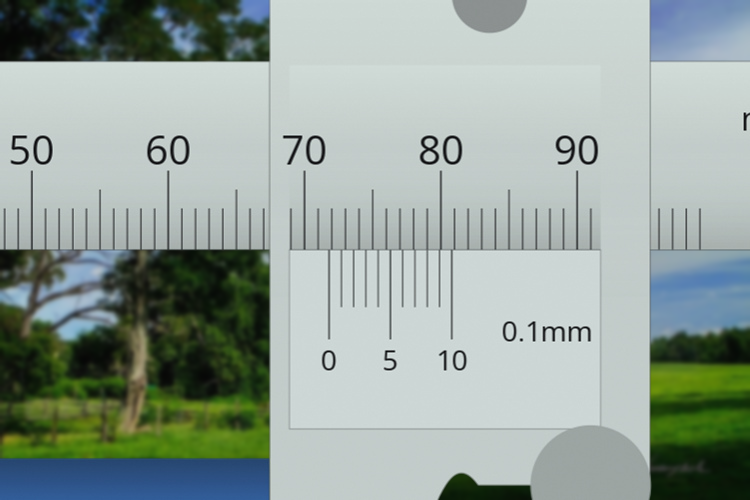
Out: 71.8; mm
